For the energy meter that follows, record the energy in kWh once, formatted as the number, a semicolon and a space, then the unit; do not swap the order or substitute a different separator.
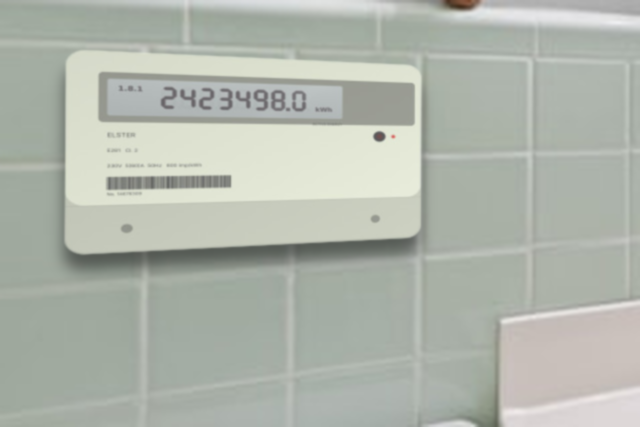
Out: 2423498.0; kWh
